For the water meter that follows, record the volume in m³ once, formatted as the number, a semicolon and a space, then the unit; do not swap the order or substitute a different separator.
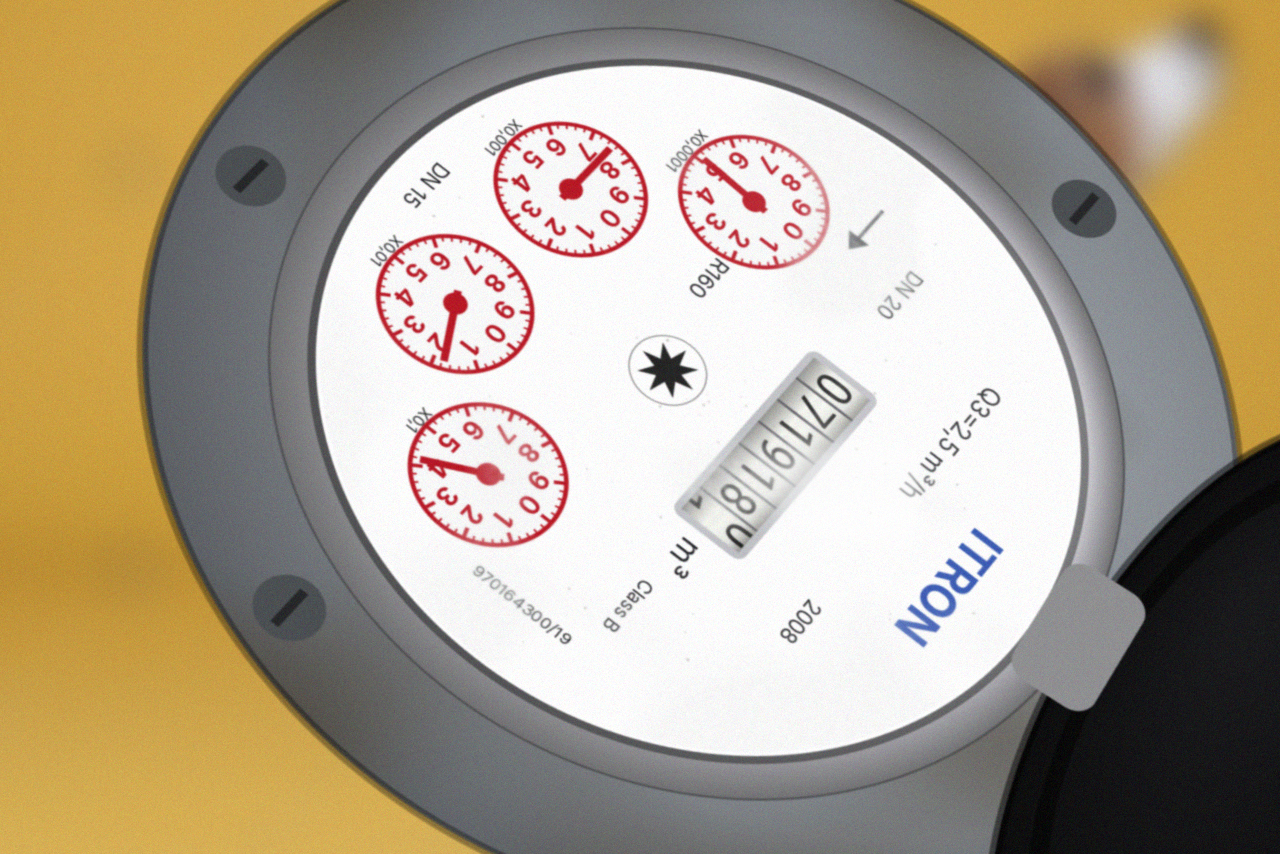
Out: 719180.4175; m³
